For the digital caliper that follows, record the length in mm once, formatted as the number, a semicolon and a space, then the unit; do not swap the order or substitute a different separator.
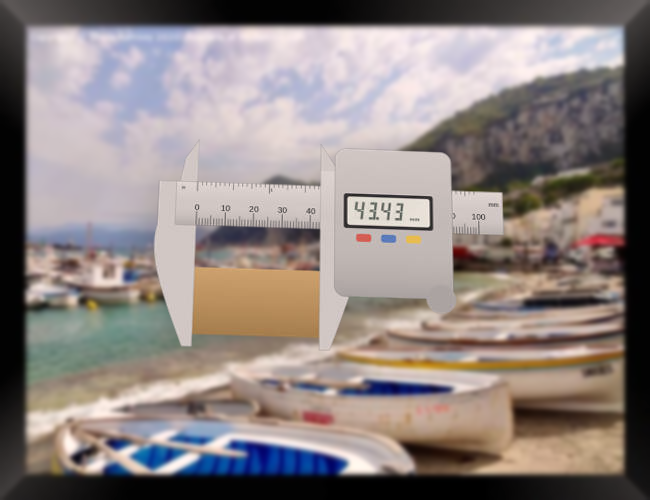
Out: 43.43; mm
